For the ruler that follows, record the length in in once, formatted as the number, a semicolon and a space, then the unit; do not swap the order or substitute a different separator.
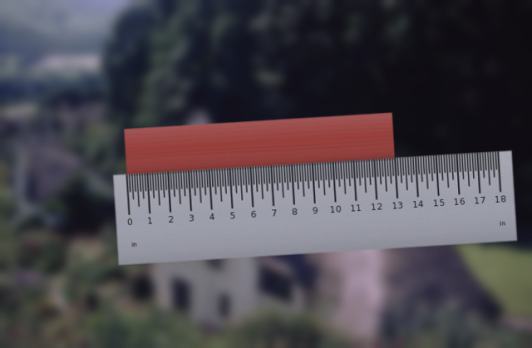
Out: 13; in
